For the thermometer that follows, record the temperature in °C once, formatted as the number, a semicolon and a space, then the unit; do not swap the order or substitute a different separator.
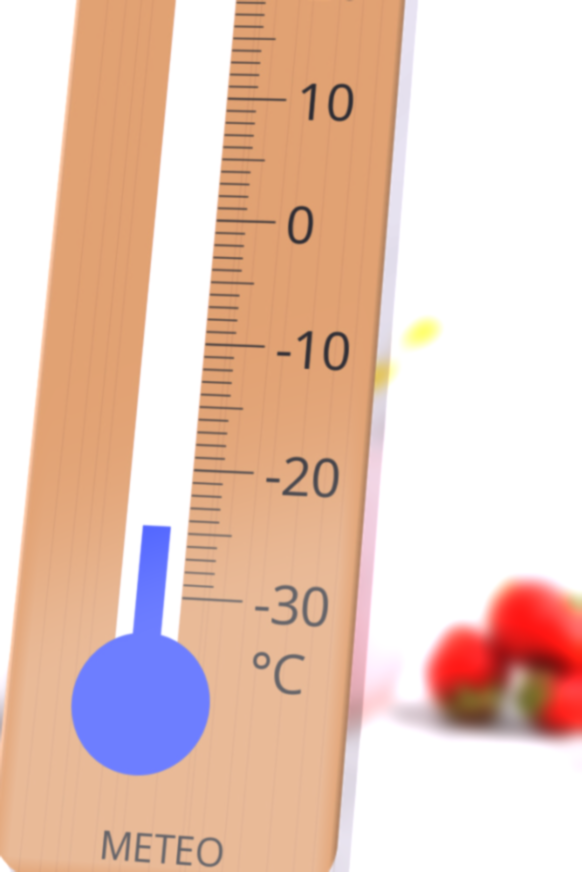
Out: -24.5; °C
